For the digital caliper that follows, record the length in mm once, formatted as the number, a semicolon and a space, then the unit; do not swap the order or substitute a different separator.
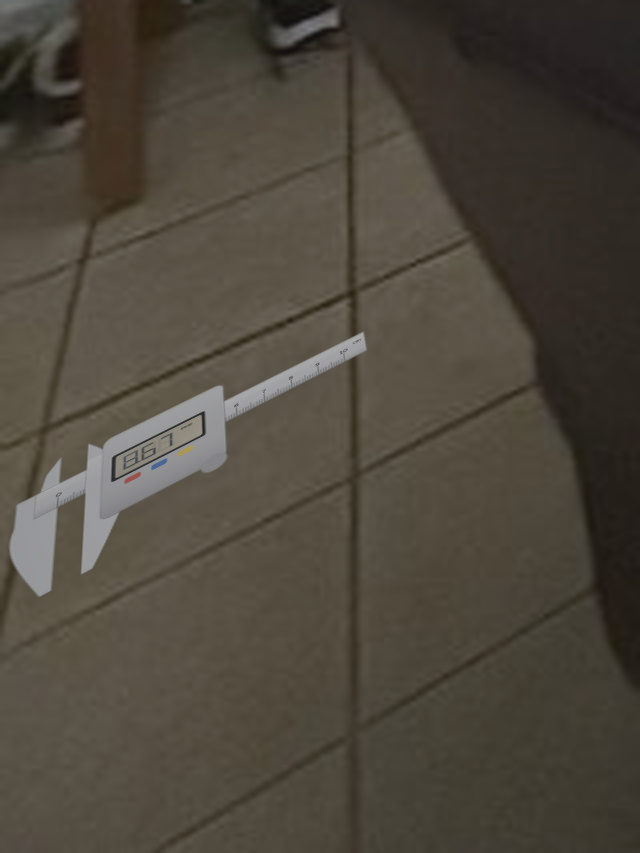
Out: 8.67; mm
